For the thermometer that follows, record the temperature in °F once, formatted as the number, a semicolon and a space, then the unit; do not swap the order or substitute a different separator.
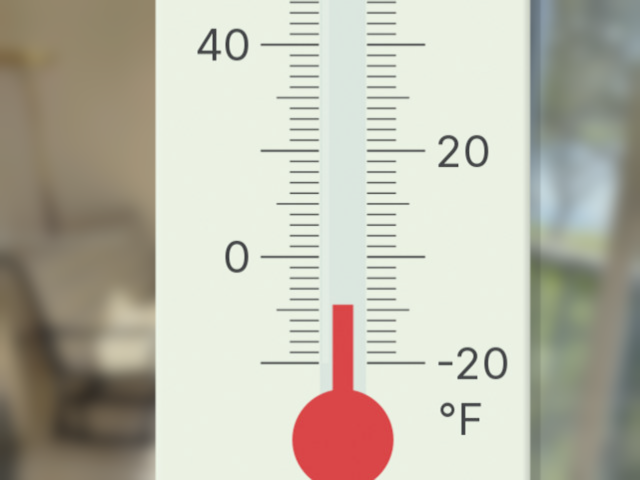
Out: -9; °F
